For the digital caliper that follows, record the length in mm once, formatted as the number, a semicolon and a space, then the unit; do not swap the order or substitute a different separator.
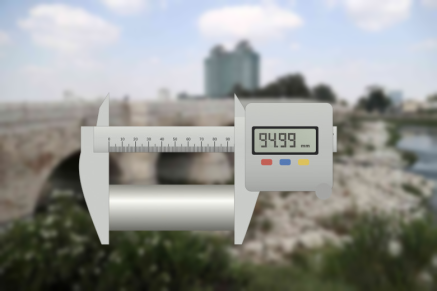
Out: 94.99; mm
